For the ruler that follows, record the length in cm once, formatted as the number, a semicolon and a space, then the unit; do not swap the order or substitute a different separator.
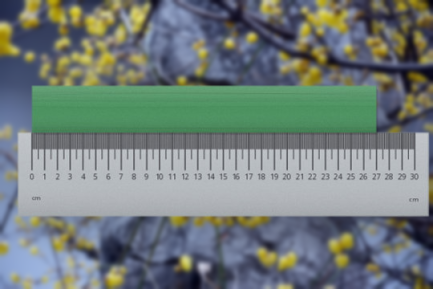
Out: 27; cm
